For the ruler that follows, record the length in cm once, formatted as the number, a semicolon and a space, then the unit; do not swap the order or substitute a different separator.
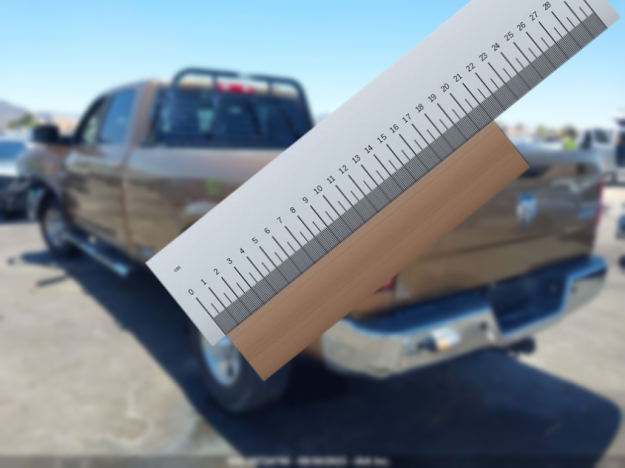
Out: 21; cm
